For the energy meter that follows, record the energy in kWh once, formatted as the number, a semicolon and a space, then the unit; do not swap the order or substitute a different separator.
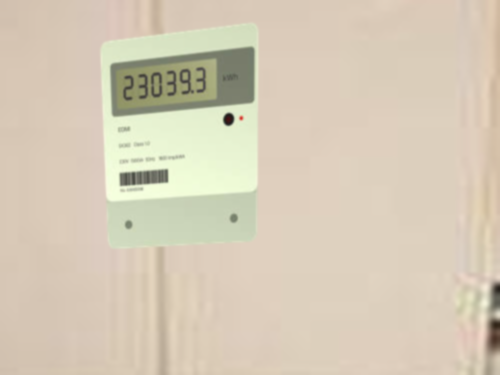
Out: 23039.3; kWh
